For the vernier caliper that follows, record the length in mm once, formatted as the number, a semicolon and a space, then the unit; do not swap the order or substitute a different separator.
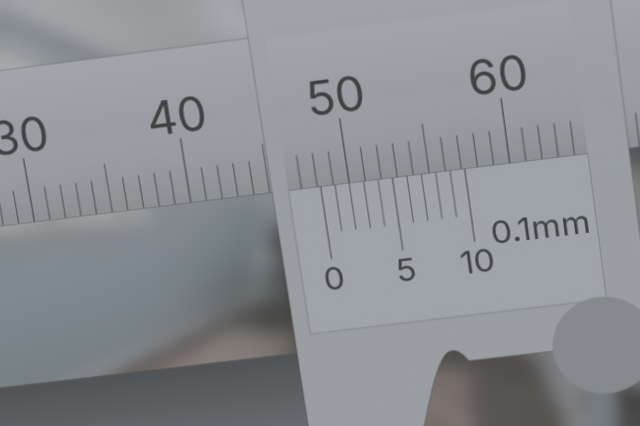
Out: 48.2; mm
